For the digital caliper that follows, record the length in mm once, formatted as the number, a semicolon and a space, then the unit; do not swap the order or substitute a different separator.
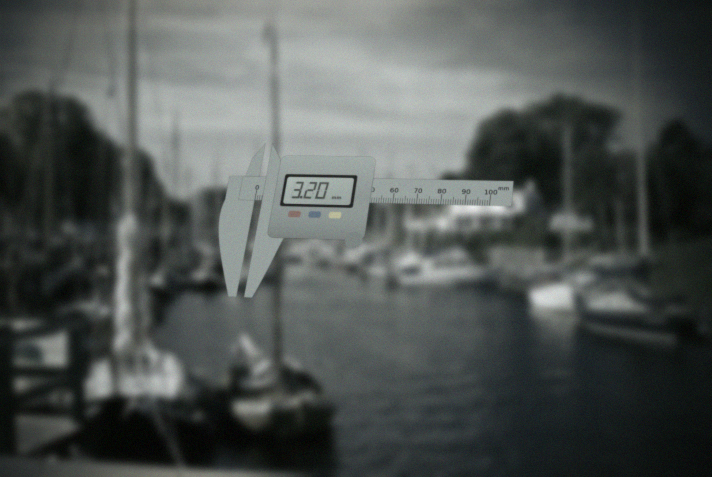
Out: 3.20; mm
